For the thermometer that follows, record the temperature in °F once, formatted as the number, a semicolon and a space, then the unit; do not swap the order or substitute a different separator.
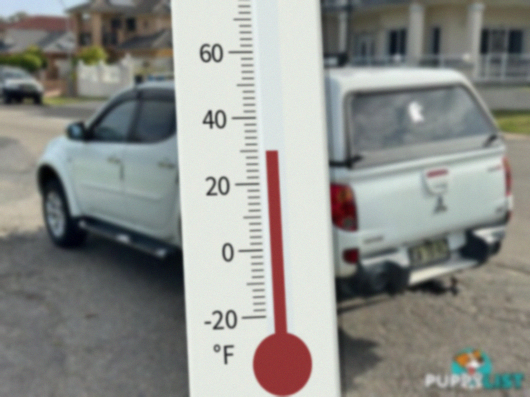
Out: 30; °F
